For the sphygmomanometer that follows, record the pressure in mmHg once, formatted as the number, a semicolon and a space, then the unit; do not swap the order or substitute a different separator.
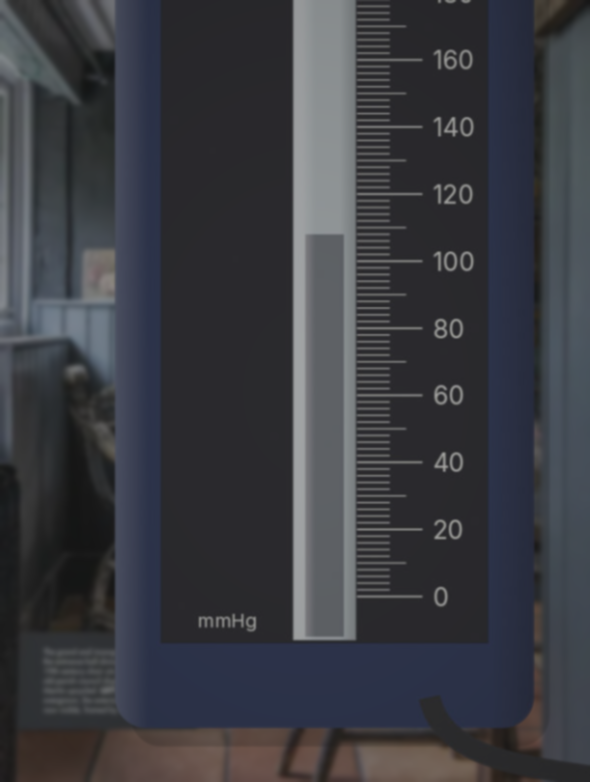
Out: 108; mmHg
